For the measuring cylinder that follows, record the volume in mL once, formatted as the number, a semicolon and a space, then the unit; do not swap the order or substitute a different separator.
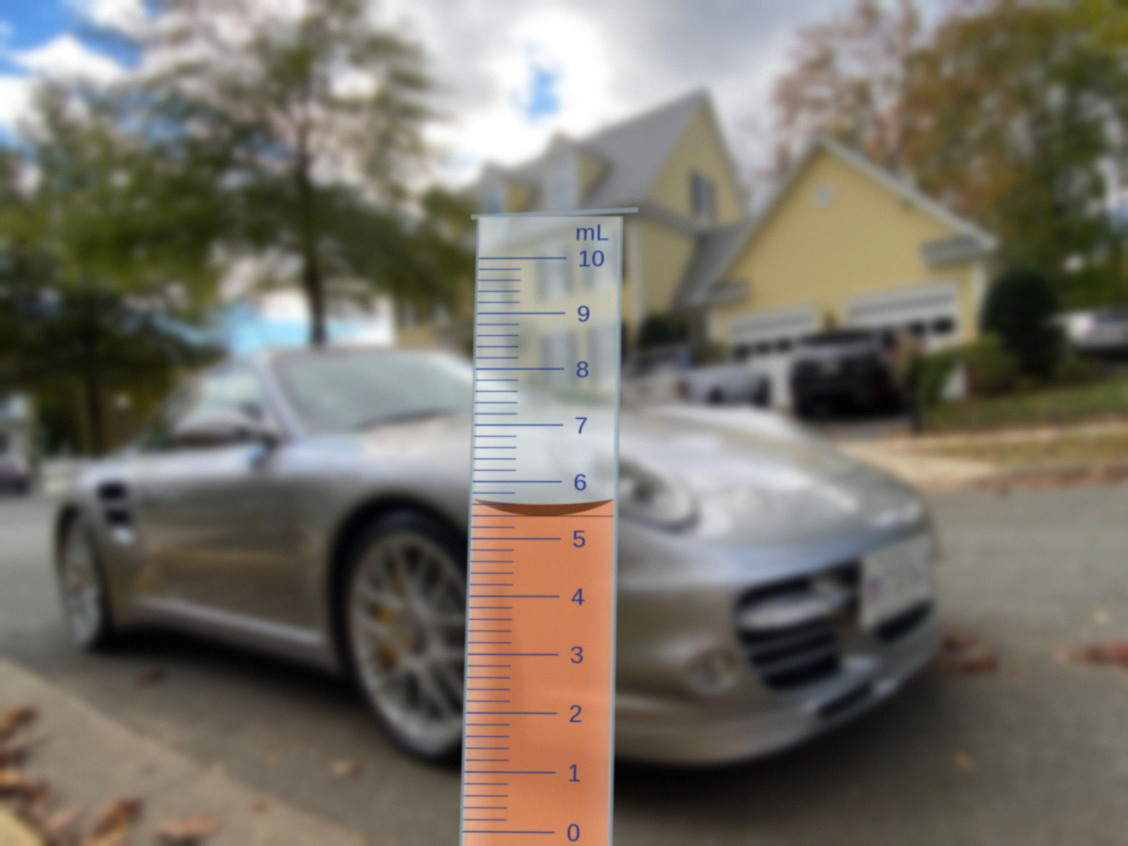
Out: 5.4; mL
